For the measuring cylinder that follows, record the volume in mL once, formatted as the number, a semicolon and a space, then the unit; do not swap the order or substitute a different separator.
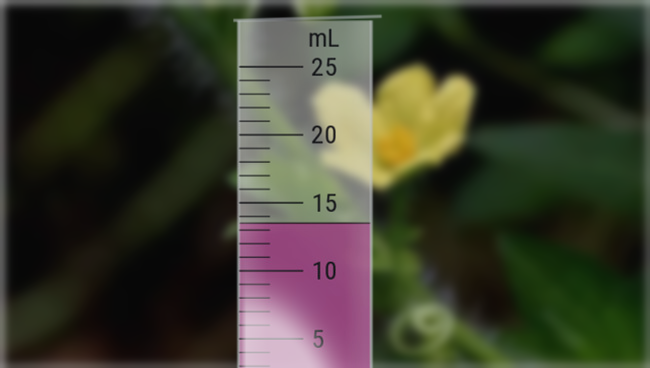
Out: 13.5; mL
